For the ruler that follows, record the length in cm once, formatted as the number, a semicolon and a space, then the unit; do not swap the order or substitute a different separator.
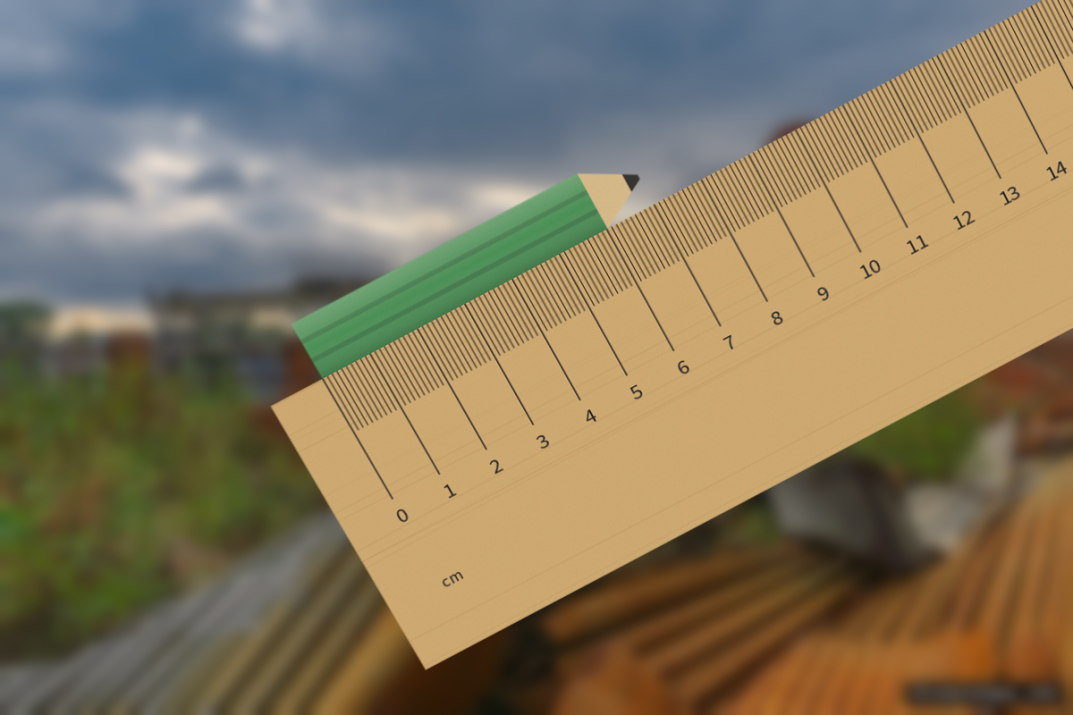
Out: 7; cm
